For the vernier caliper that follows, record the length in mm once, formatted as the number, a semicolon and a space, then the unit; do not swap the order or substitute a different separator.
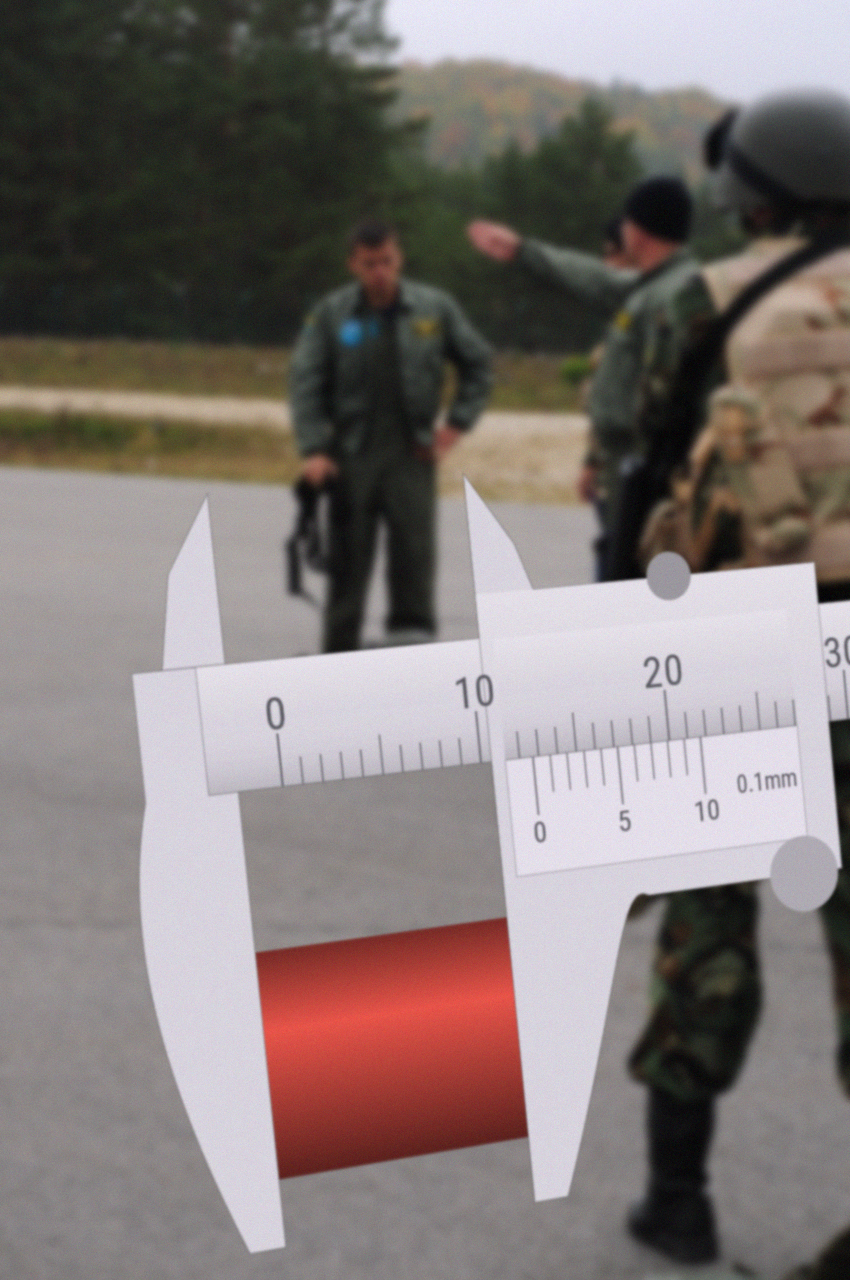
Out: 12.7; mm
